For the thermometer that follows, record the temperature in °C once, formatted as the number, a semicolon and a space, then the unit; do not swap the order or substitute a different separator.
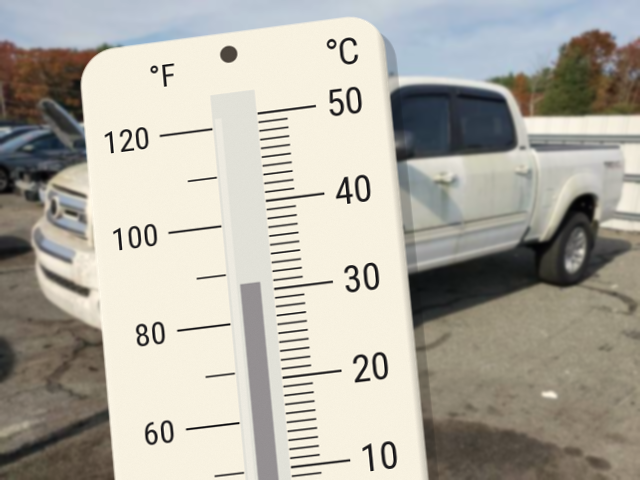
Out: 31; °C
